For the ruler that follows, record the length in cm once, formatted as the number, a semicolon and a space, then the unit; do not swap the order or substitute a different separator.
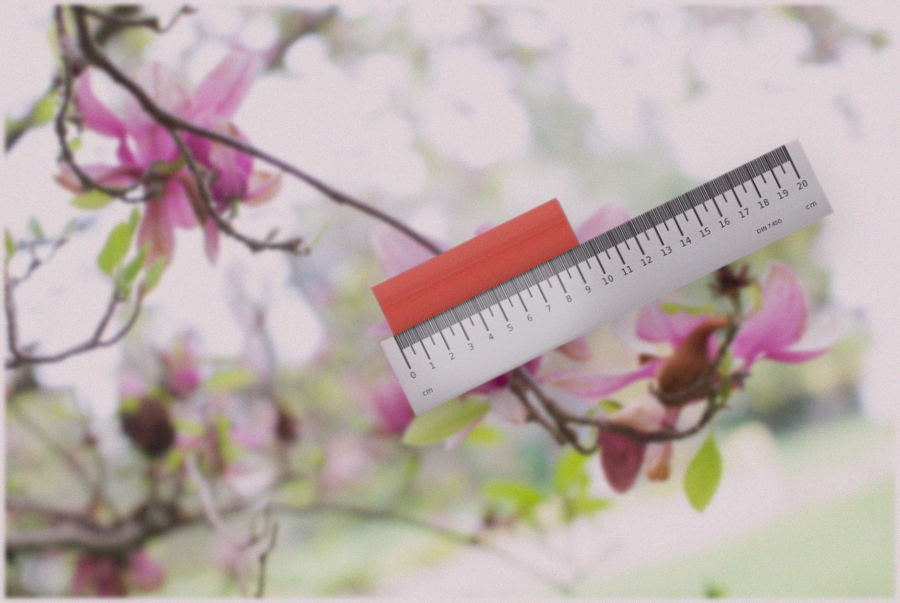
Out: 9.5; cm
